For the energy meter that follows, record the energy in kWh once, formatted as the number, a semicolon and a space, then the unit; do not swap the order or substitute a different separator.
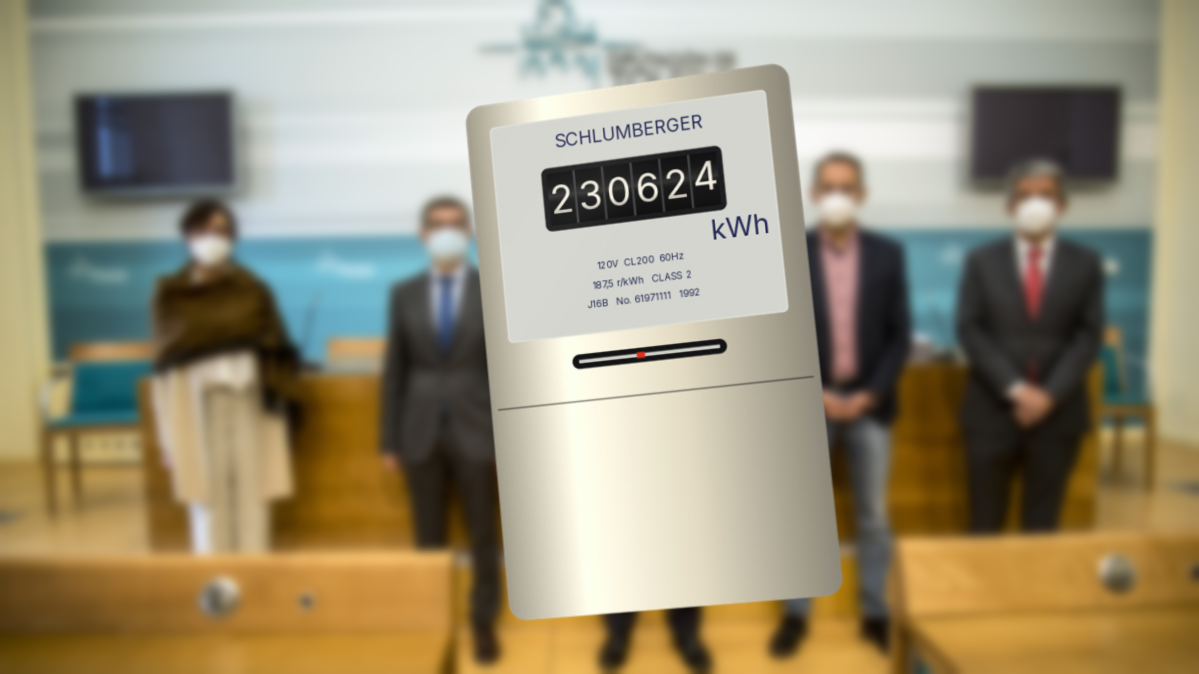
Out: 230624; kWh
